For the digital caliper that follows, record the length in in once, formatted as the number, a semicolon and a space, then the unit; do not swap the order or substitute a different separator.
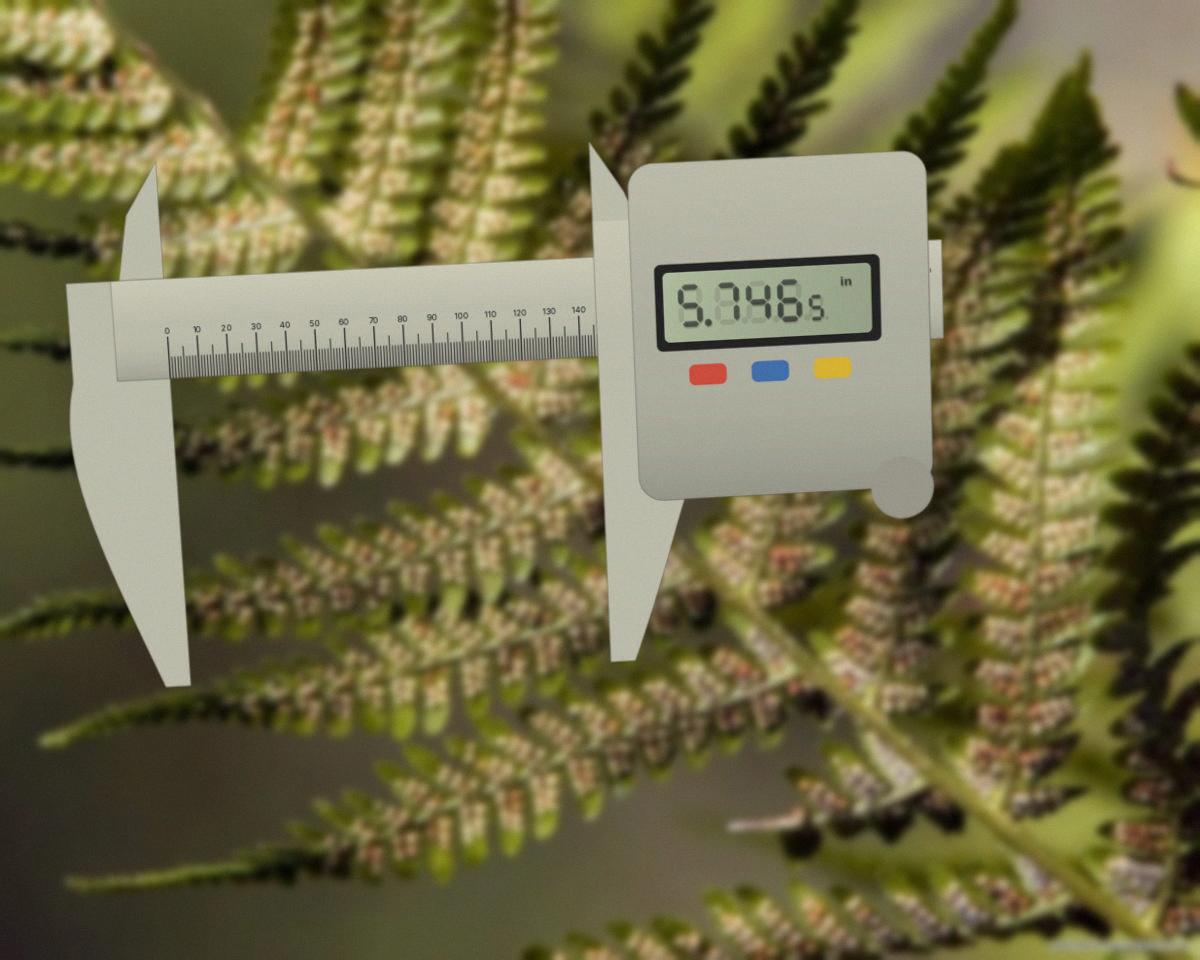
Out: 5.7465; in
